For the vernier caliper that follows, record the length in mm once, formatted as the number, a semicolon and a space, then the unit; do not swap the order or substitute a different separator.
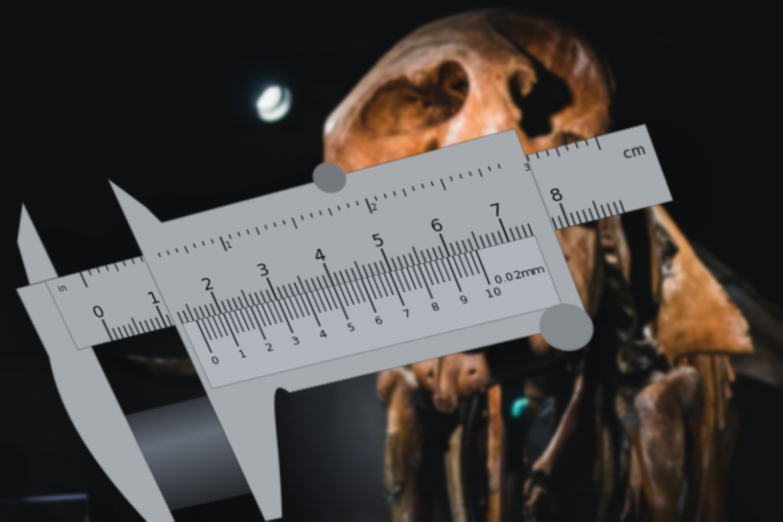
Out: 15.5; mm
